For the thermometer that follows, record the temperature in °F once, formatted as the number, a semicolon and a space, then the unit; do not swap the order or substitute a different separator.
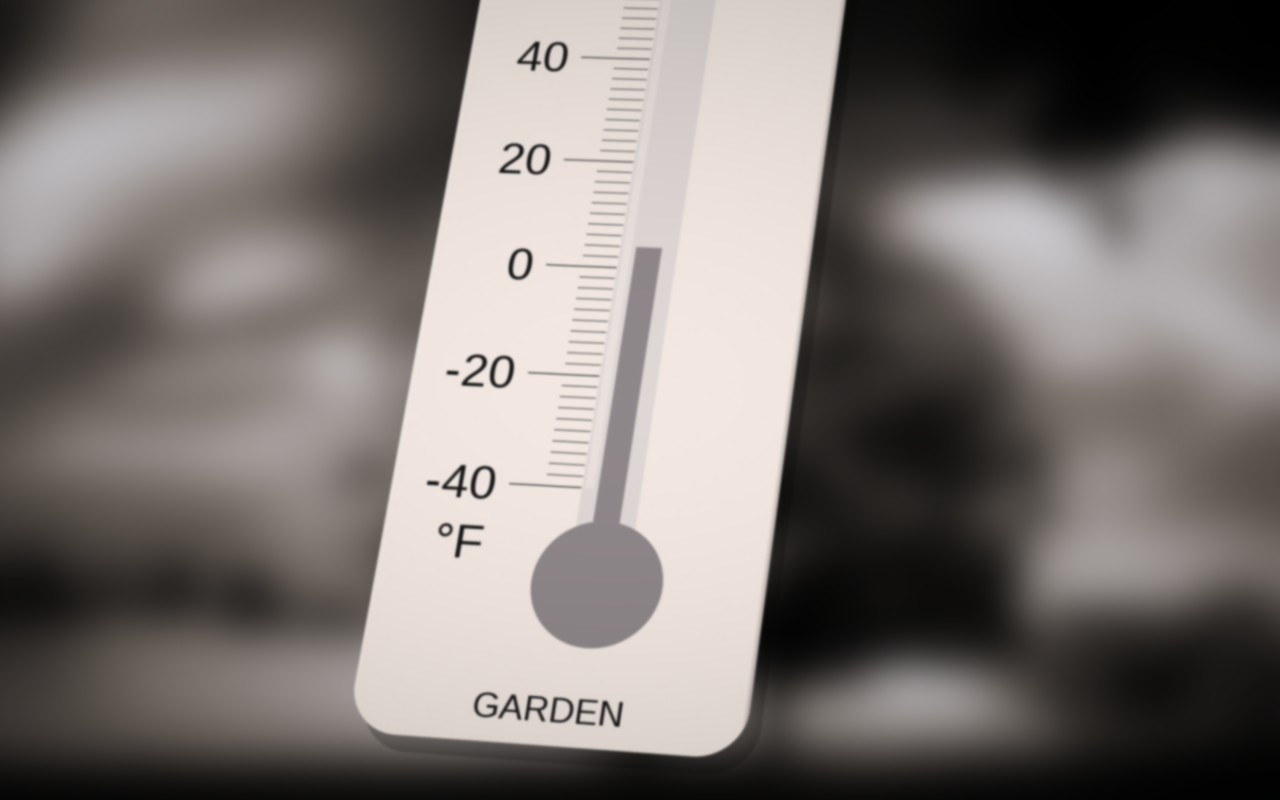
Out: 4; °F
